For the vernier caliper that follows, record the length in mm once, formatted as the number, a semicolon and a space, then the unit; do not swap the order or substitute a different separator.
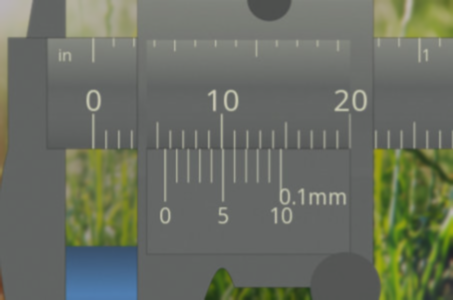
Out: 5.6; mm
